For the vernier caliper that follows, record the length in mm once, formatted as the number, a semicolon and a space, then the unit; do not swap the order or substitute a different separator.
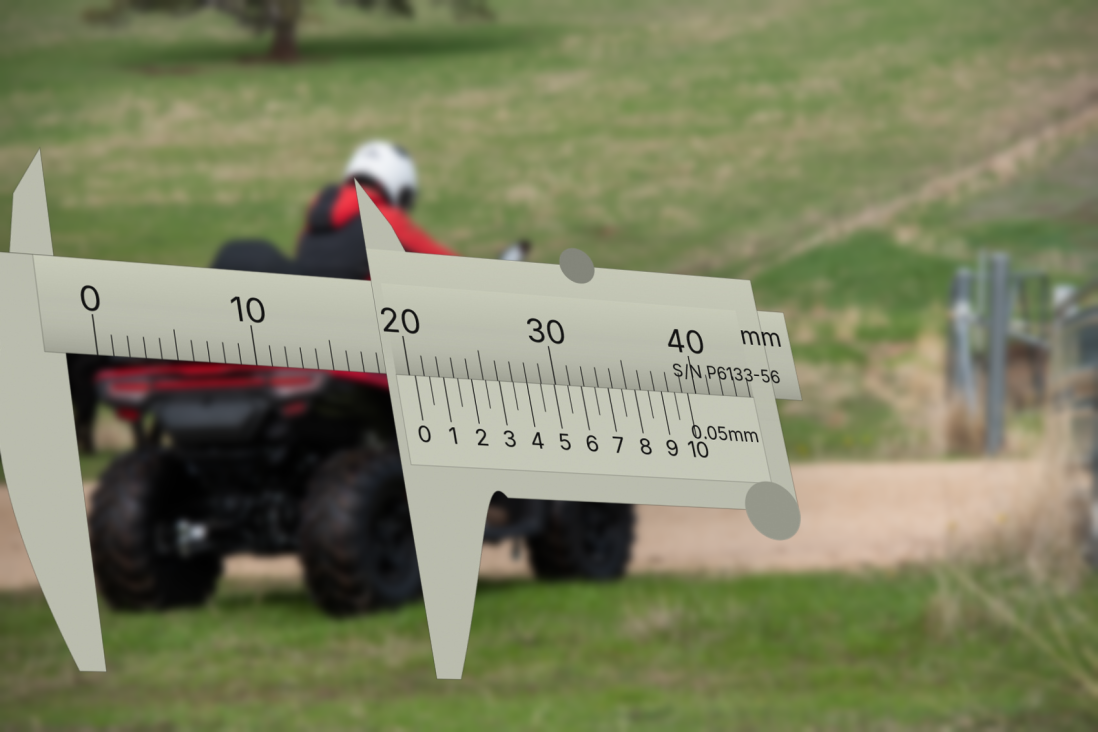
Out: 20.4; mm
